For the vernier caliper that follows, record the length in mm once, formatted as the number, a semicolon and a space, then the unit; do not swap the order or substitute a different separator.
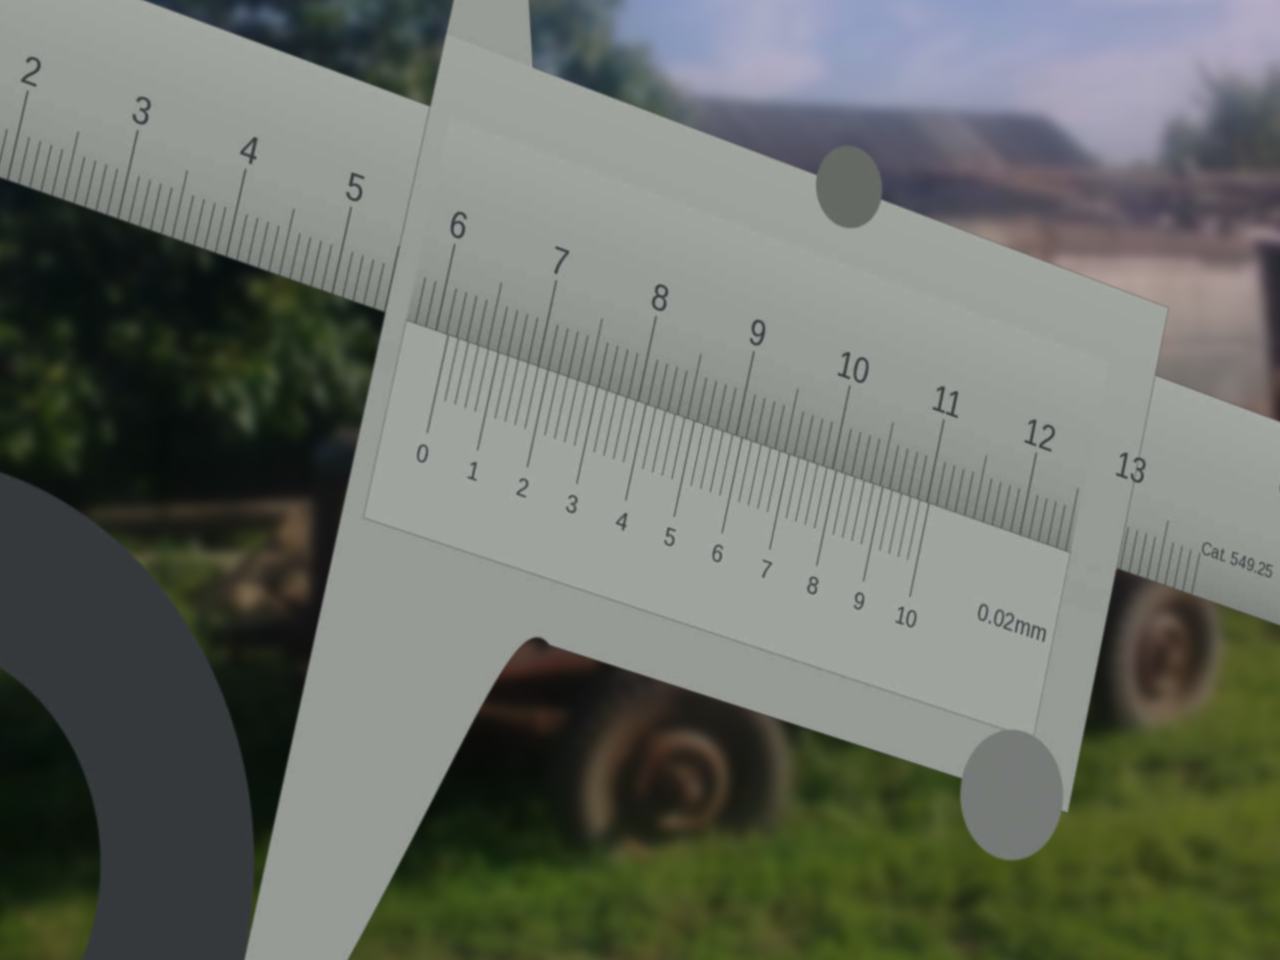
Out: 61.2; mm
